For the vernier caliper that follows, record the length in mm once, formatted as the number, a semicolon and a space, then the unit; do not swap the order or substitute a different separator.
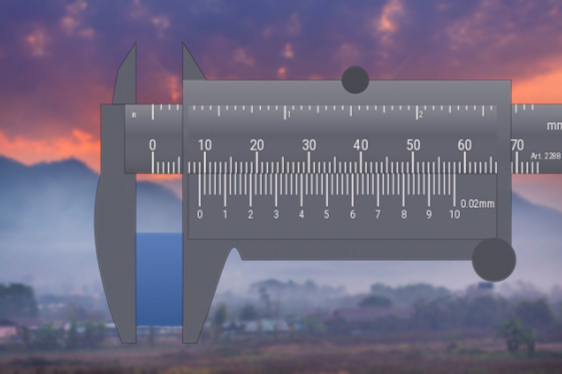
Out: 9.0; mm
